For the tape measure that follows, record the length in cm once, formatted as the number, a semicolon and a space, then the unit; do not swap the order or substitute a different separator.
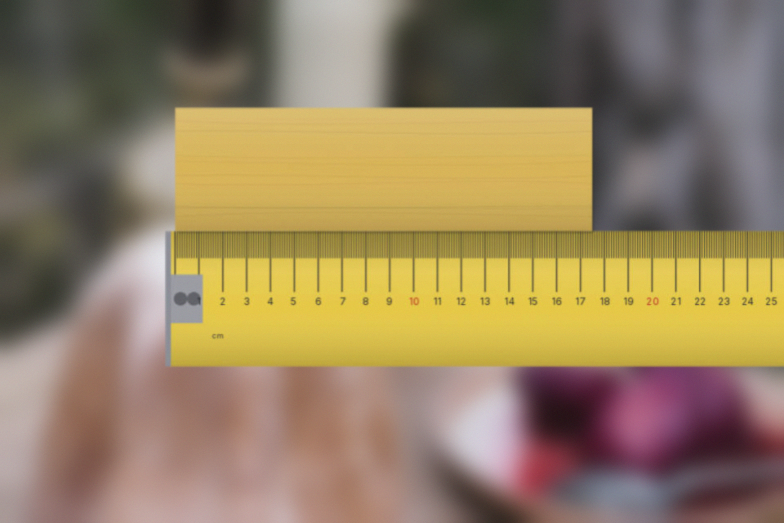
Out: 17.5; cm
